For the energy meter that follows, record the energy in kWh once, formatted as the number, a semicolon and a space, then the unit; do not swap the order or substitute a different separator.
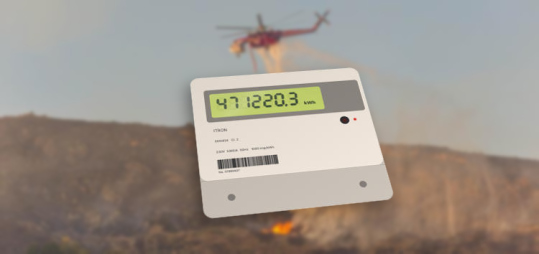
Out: 471220.3; kWh
